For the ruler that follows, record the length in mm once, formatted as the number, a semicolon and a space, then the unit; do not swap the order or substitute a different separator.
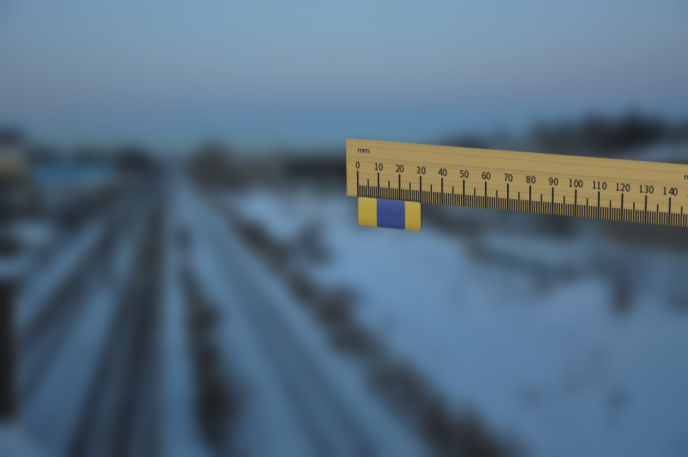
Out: 30; mm
